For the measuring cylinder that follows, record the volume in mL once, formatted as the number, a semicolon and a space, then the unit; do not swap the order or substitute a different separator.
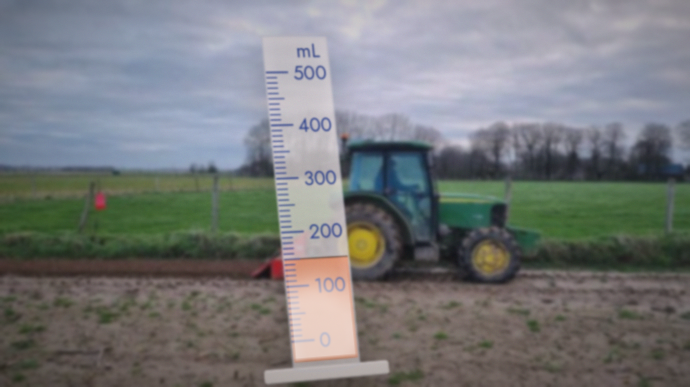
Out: 150; mL
